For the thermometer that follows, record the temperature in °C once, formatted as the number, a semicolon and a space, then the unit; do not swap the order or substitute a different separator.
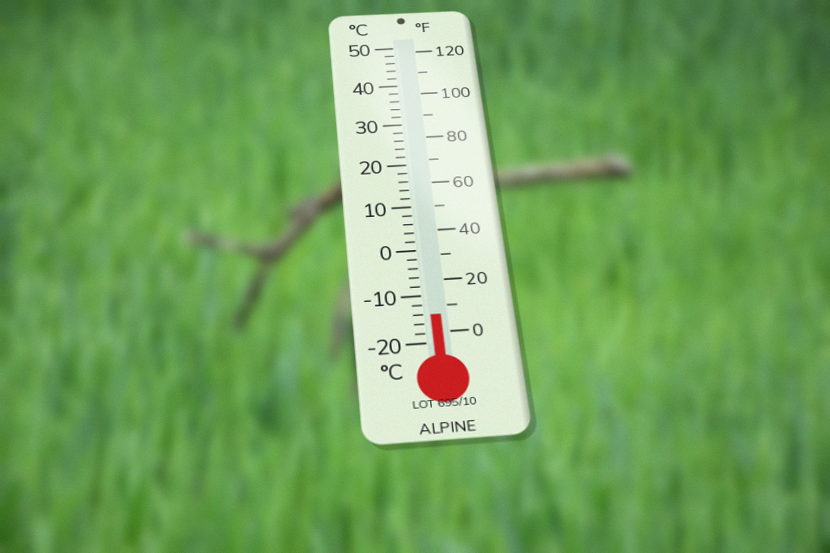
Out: -14; °C
